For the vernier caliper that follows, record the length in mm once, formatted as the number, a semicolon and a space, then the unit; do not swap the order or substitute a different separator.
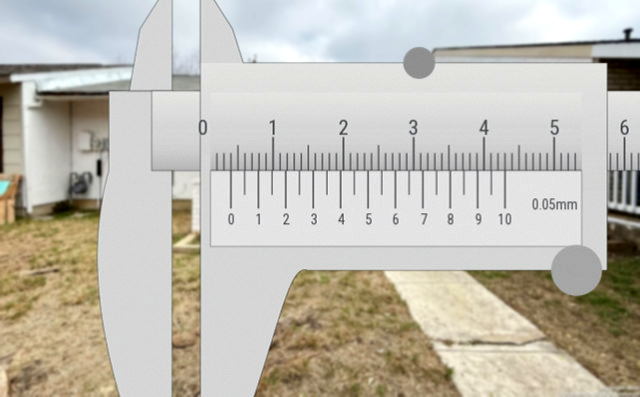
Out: 4.0; mm
